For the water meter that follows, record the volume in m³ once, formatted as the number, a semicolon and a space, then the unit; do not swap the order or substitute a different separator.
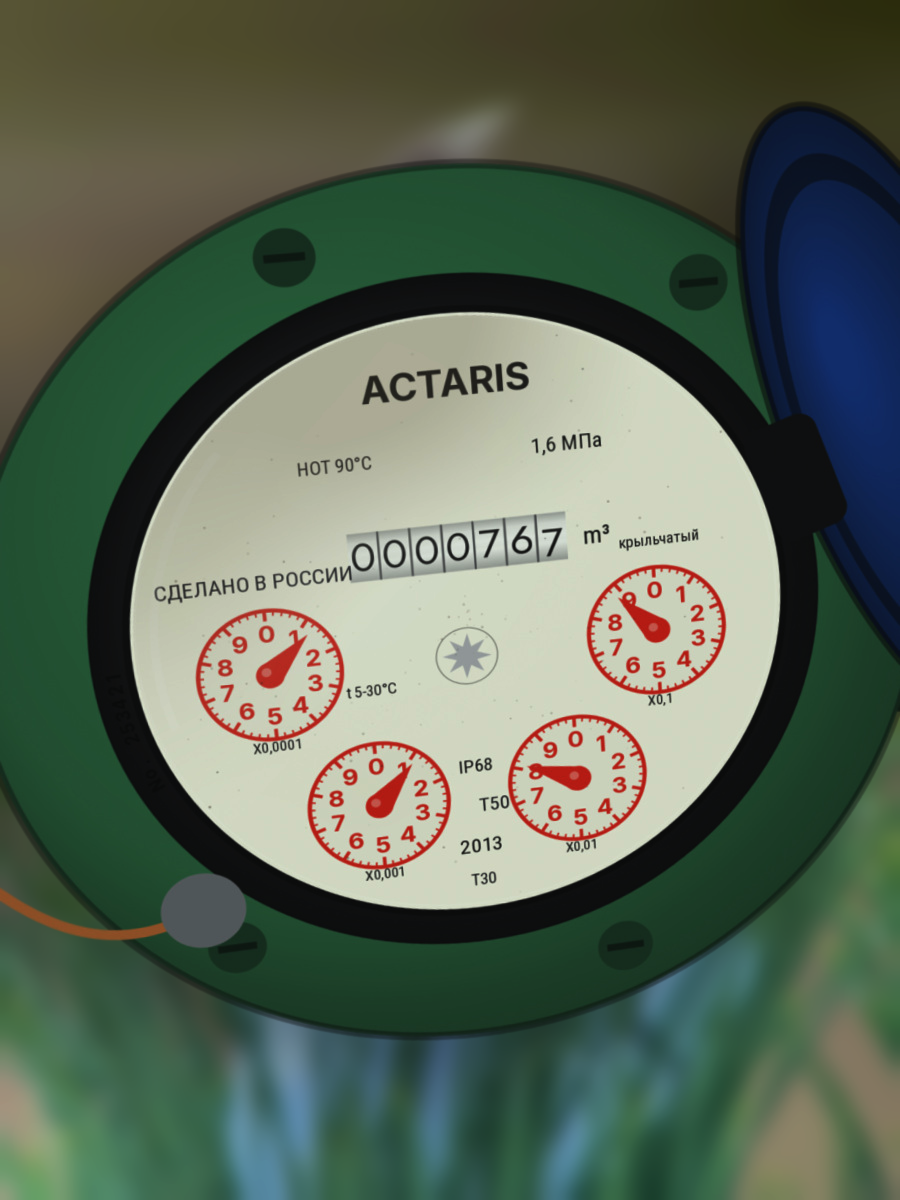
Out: 766.8811; m³
